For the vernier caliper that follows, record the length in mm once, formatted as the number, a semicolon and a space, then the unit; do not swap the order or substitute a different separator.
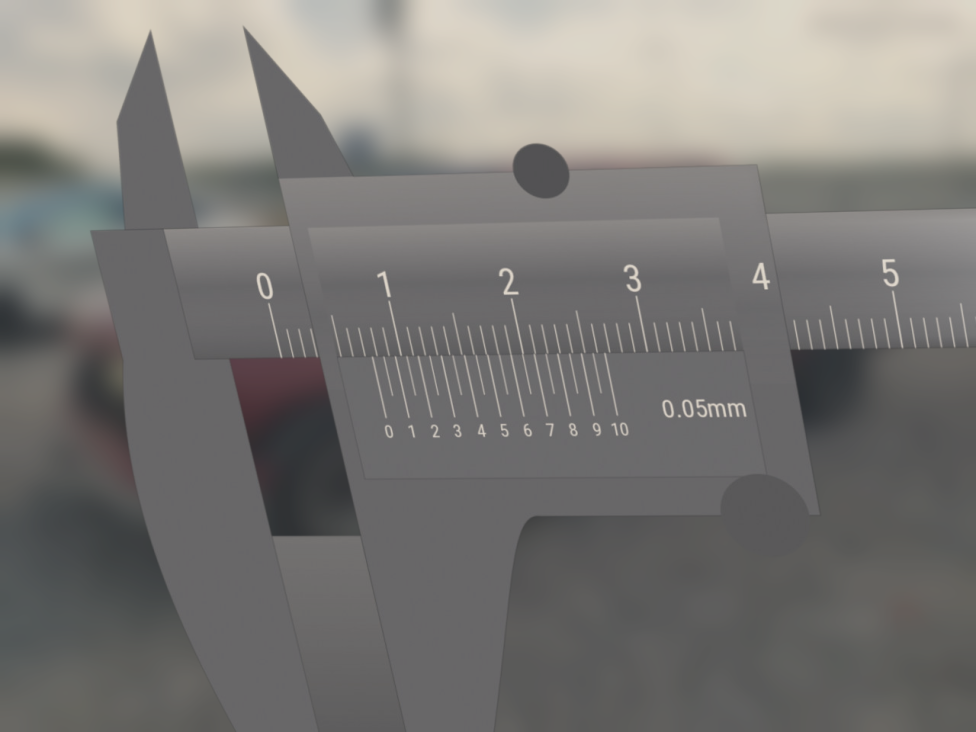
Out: 7.6; mm
